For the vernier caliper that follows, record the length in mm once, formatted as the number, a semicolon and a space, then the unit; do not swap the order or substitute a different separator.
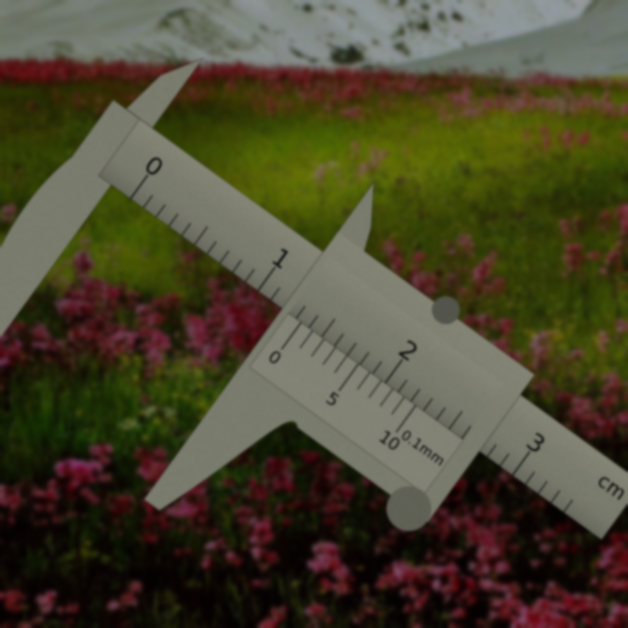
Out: 13.4; mm
